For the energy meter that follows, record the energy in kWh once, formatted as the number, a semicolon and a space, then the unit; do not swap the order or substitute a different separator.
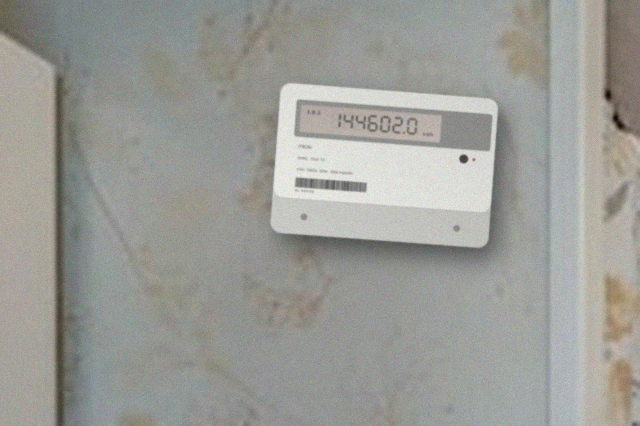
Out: 144602.0; kWh
